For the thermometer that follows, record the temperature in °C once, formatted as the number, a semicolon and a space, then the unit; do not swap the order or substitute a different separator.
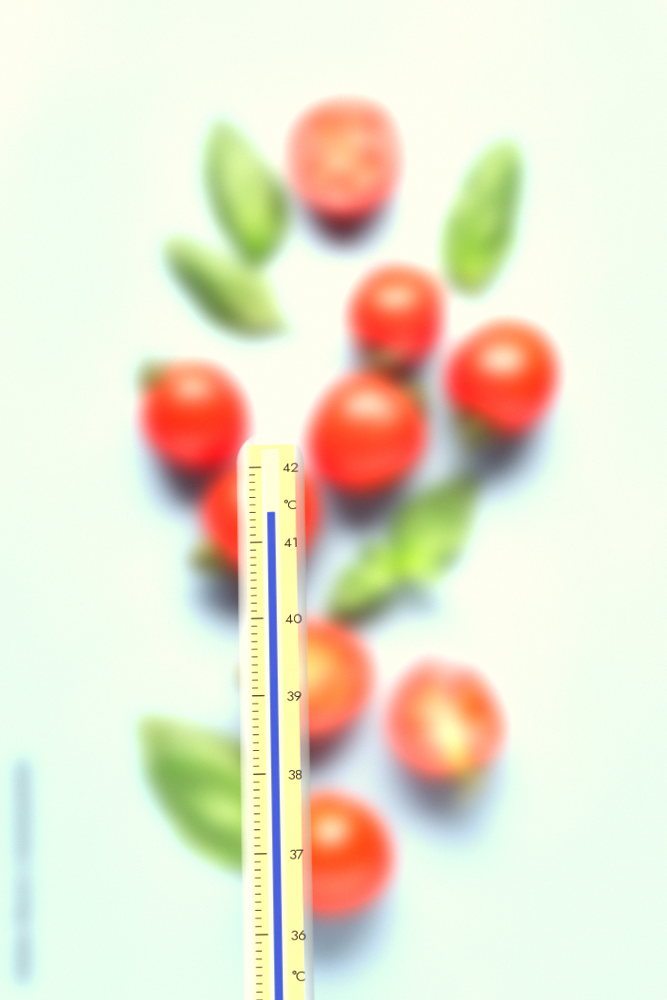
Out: 41.4; °C
